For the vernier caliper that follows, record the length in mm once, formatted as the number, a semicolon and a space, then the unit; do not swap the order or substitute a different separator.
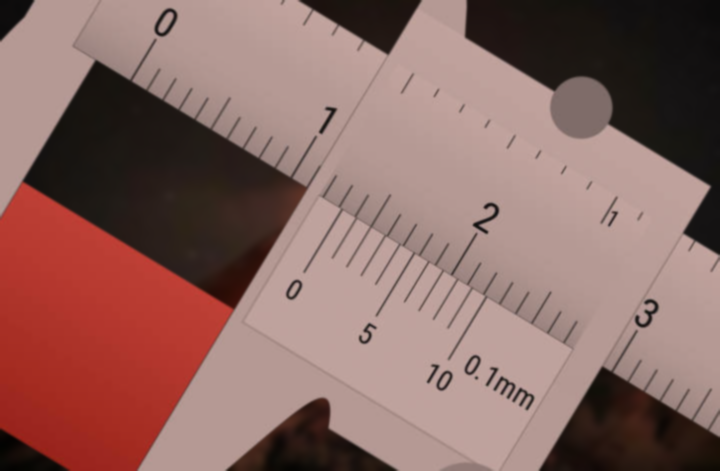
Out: 13.2; mm
